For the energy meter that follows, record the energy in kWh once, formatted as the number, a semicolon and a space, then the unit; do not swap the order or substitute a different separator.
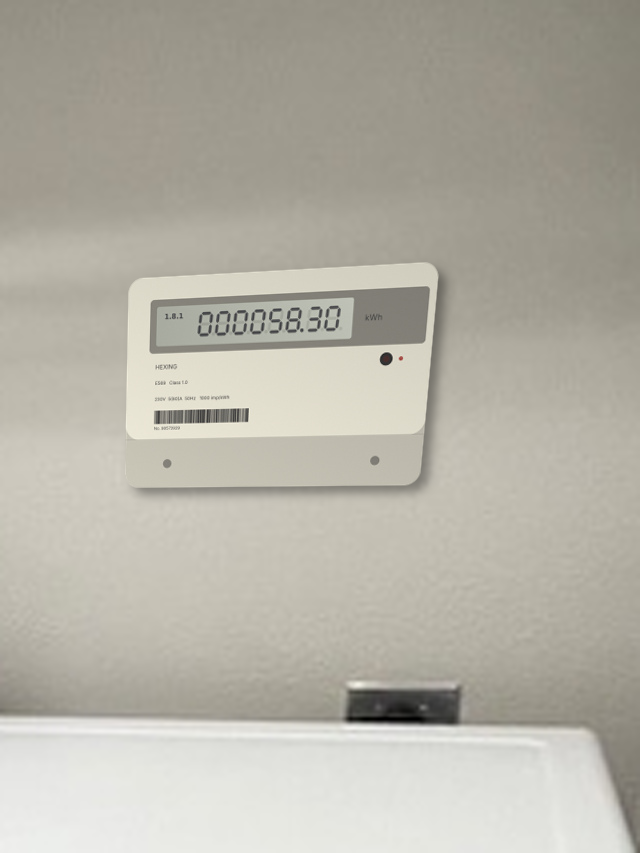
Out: 58.30; kWh
